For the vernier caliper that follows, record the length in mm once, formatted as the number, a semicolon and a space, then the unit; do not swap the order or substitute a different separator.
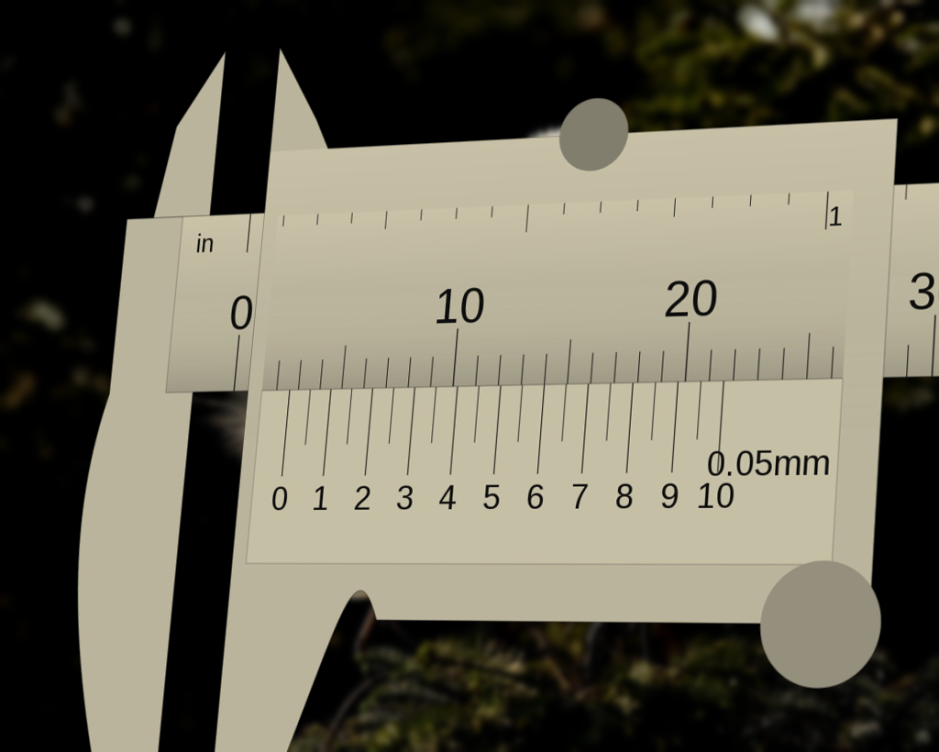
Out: 2.60; mm
